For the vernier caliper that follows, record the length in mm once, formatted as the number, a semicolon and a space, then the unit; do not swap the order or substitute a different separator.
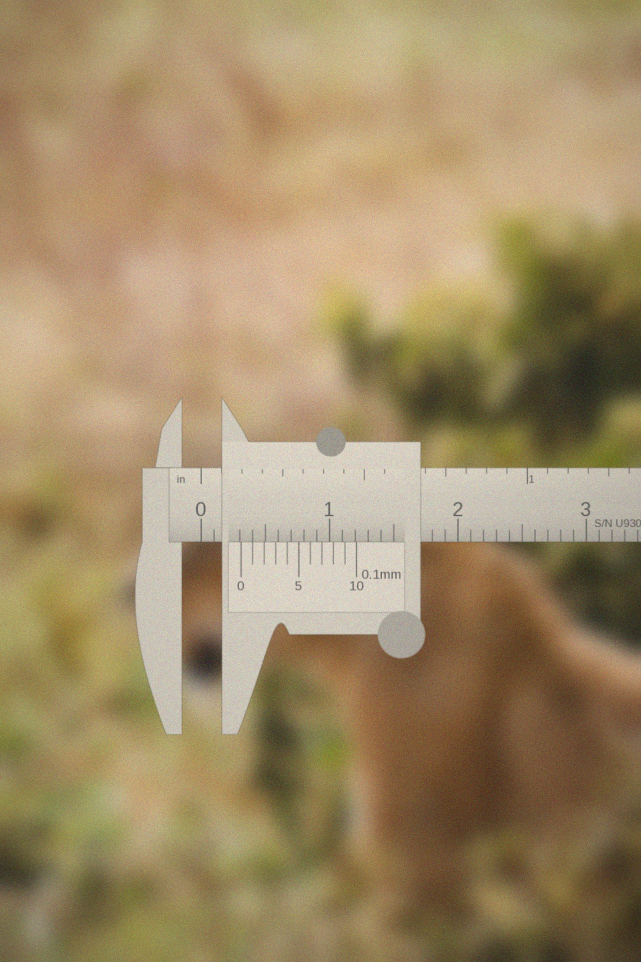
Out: 3.1; mm
